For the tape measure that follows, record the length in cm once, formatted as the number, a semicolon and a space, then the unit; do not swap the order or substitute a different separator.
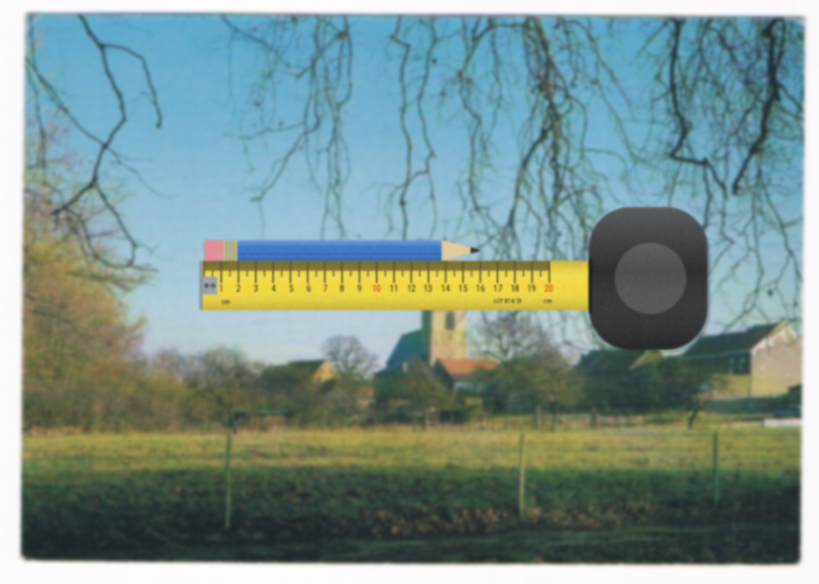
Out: 16; cm
